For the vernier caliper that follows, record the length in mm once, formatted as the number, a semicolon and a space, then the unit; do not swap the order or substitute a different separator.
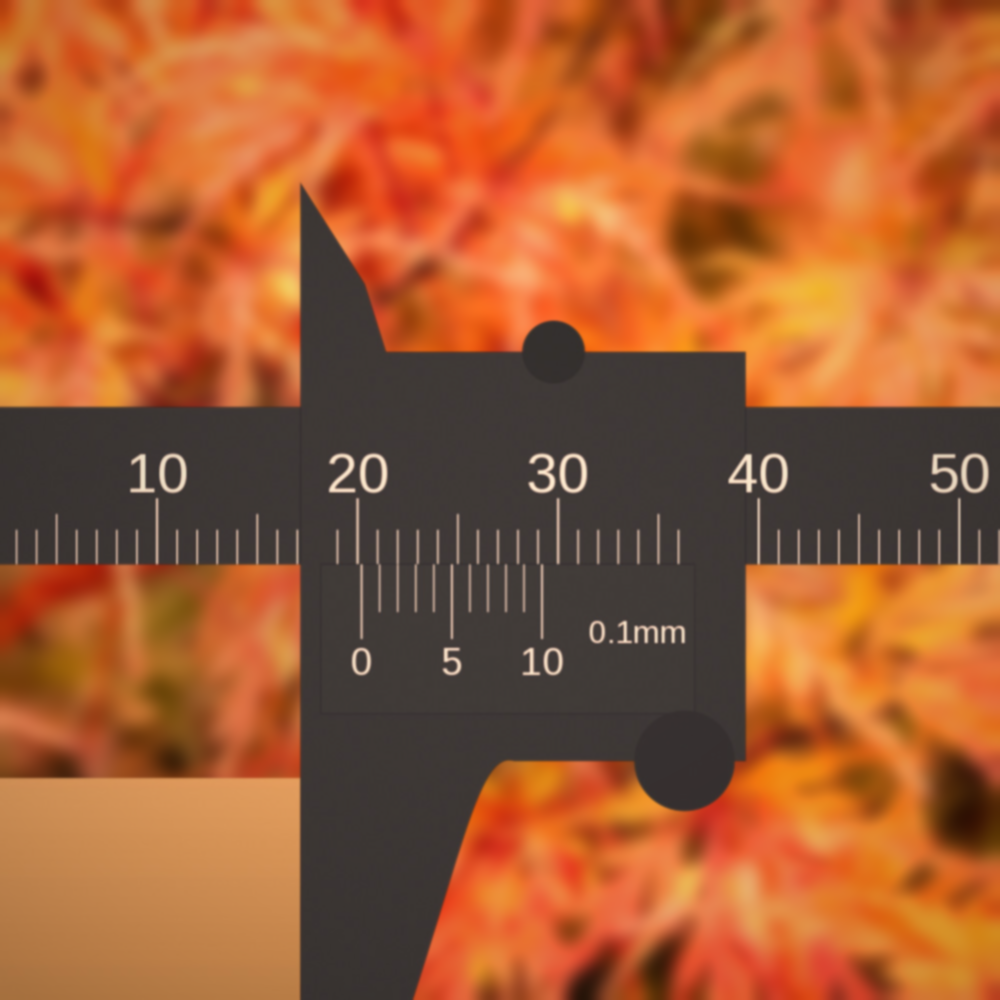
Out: 20.2; mm
